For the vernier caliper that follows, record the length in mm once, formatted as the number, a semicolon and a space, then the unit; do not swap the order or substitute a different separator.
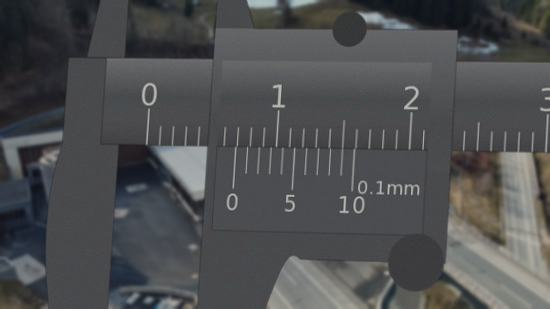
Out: 6.9; mm
